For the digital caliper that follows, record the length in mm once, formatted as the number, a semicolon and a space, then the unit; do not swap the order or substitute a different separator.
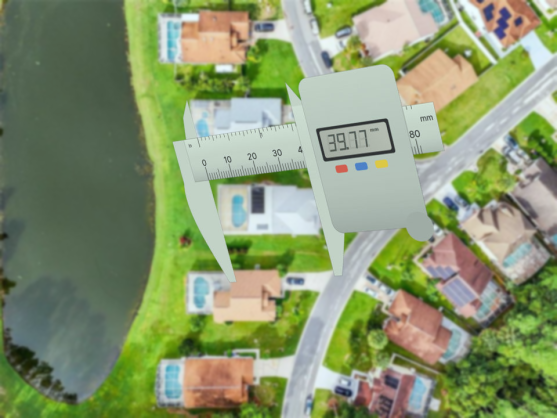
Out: 39.77; mm
